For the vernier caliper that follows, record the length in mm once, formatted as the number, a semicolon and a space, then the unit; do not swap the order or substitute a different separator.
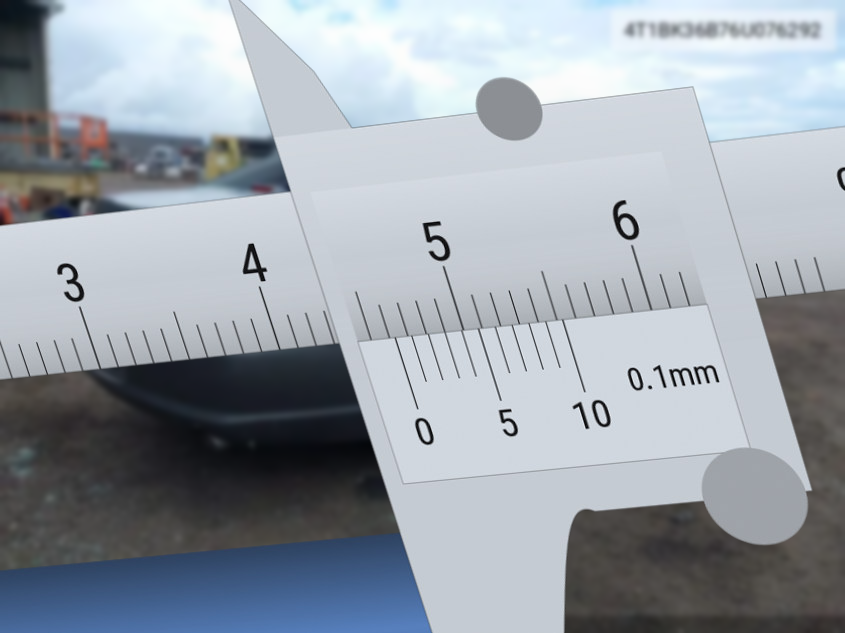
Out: 46.3; mm
